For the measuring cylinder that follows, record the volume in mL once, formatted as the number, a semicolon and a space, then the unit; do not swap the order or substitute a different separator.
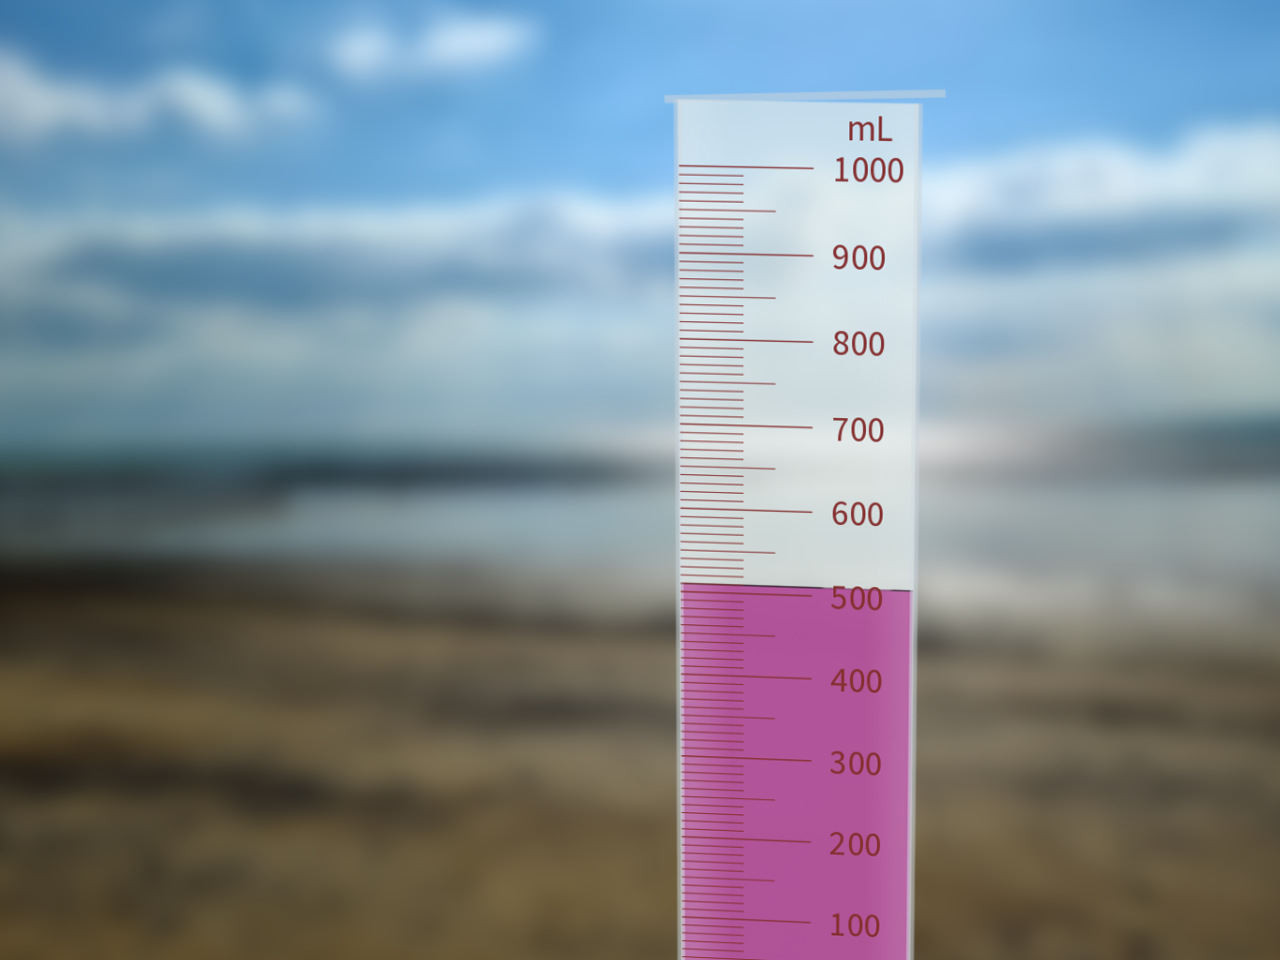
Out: 510; mL
